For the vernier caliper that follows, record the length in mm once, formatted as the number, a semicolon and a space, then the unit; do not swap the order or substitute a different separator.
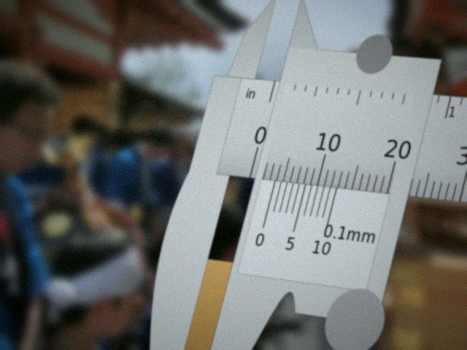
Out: 3.8; mm
